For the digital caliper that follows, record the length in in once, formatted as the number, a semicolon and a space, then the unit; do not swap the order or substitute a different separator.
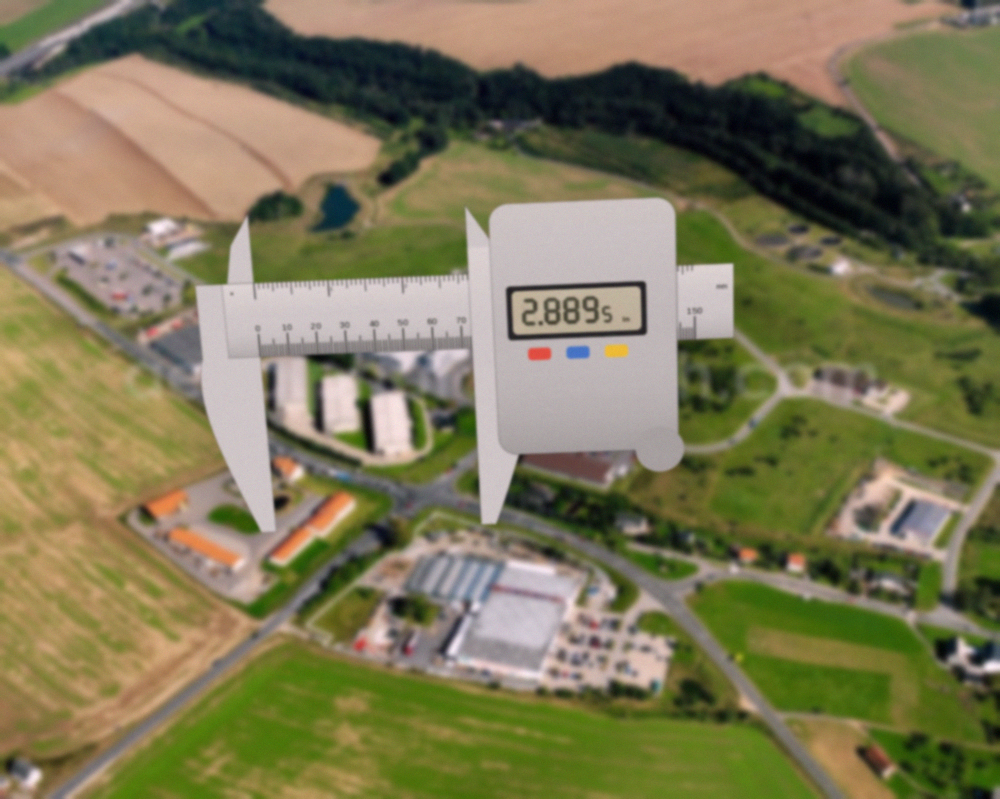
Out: 2.8895; in
